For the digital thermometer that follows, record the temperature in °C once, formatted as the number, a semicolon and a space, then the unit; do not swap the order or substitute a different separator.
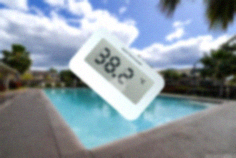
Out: 38.2; °C
